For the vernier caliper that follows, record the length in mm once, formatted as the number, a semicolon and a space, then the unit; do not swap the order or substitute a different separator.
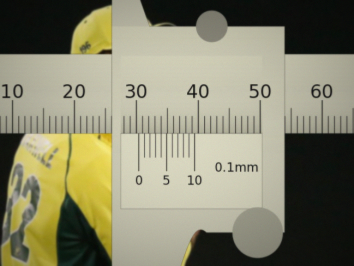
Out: 30.4; mm
